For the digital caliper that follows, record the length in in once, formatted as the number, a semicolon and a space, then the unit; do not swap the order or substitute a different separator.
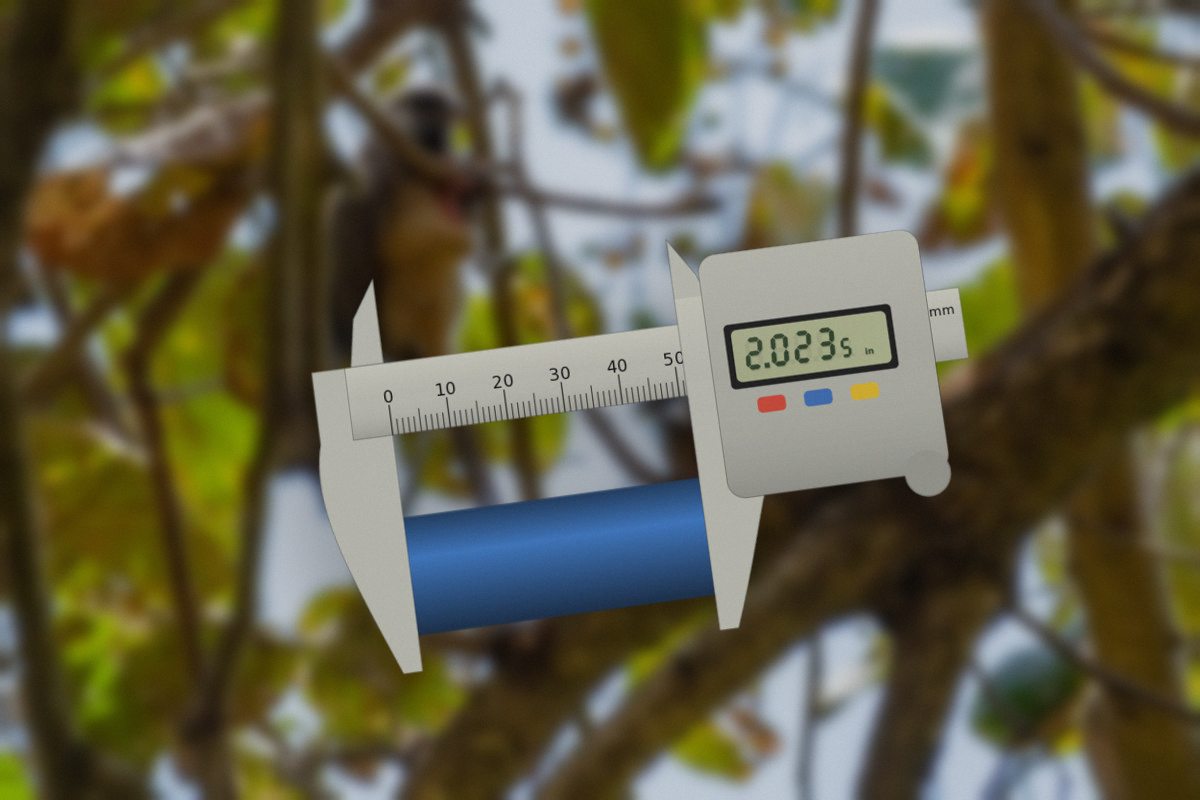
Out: 2.0235; in
